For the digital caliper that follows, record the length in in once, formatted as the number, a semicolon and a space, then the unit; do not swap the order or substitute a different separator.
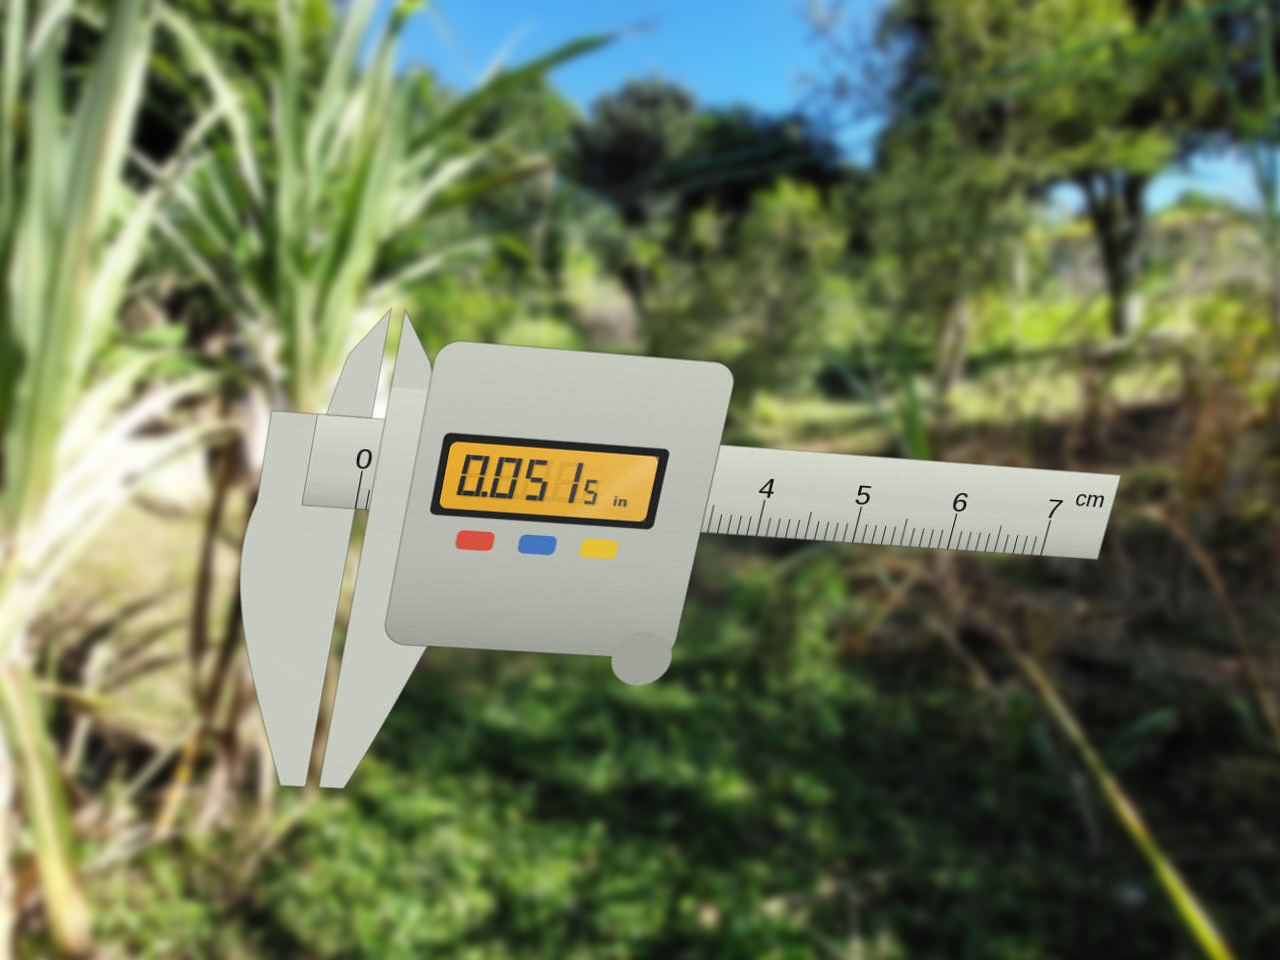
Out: 0.0515; in
